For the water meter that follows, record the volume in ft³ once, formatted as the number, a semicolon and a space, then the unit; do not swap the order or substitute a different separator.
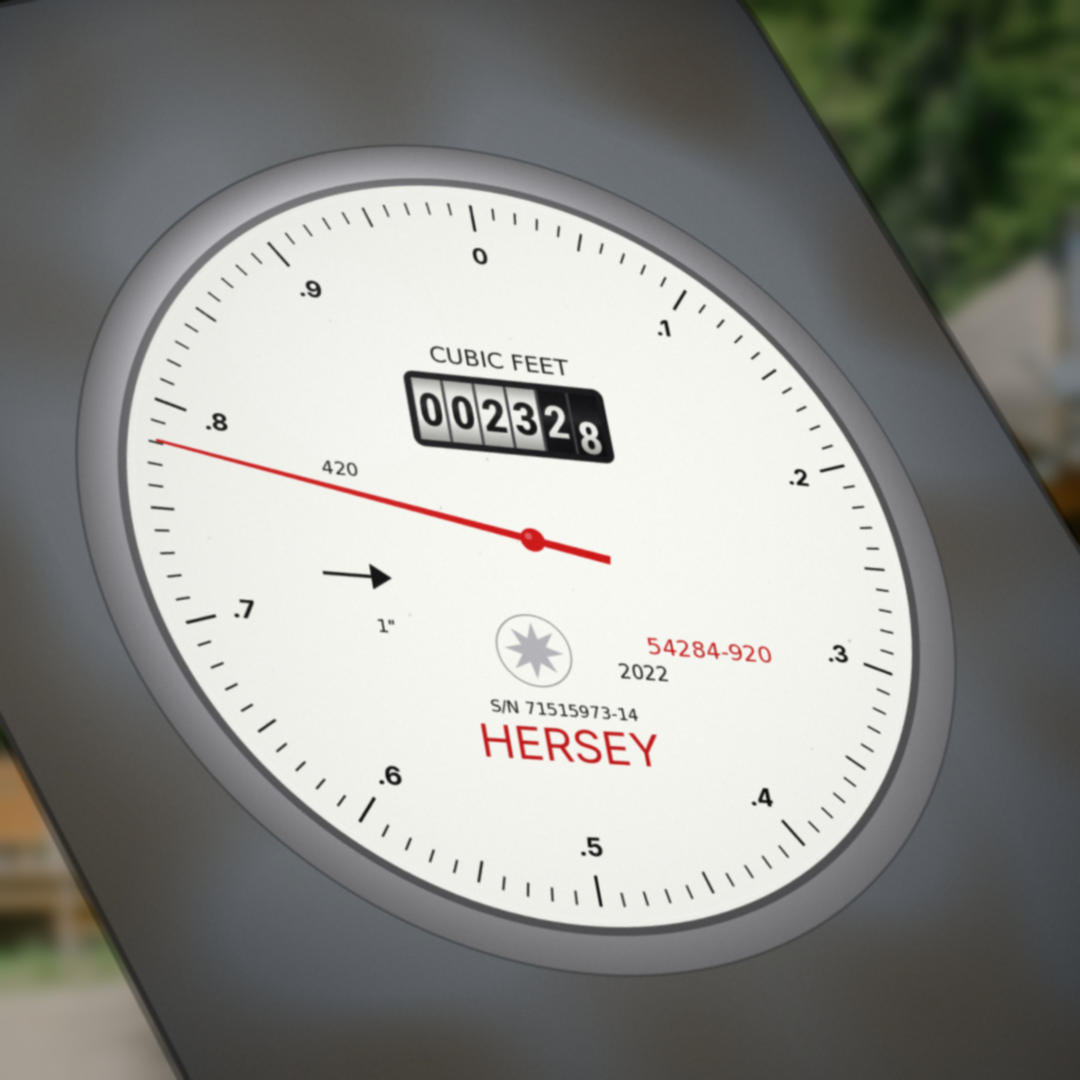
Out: 2327.78; ft³
